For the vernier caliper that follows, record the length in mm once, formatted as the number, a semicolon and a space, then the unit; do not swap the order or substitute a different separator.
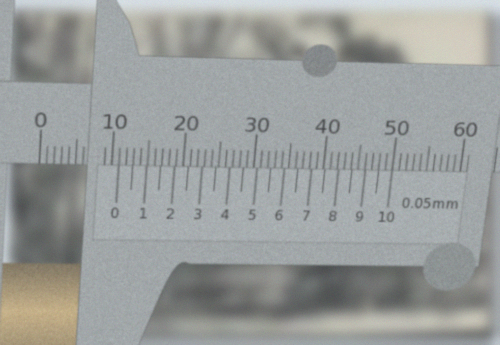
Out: 11.0; mm
